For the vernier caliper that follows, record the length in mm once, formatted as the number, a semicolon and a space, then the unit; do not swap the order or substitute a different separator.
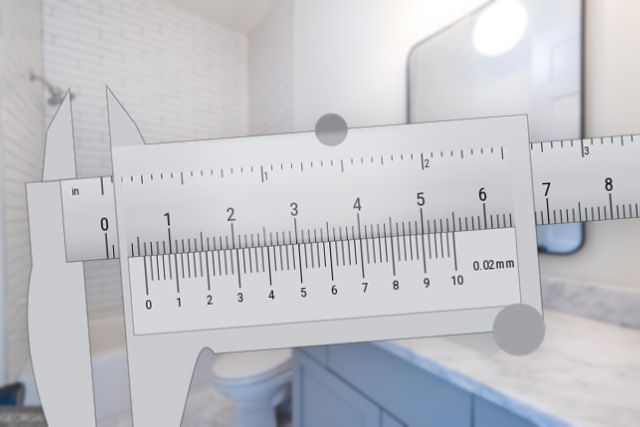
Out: 5.8; mm
